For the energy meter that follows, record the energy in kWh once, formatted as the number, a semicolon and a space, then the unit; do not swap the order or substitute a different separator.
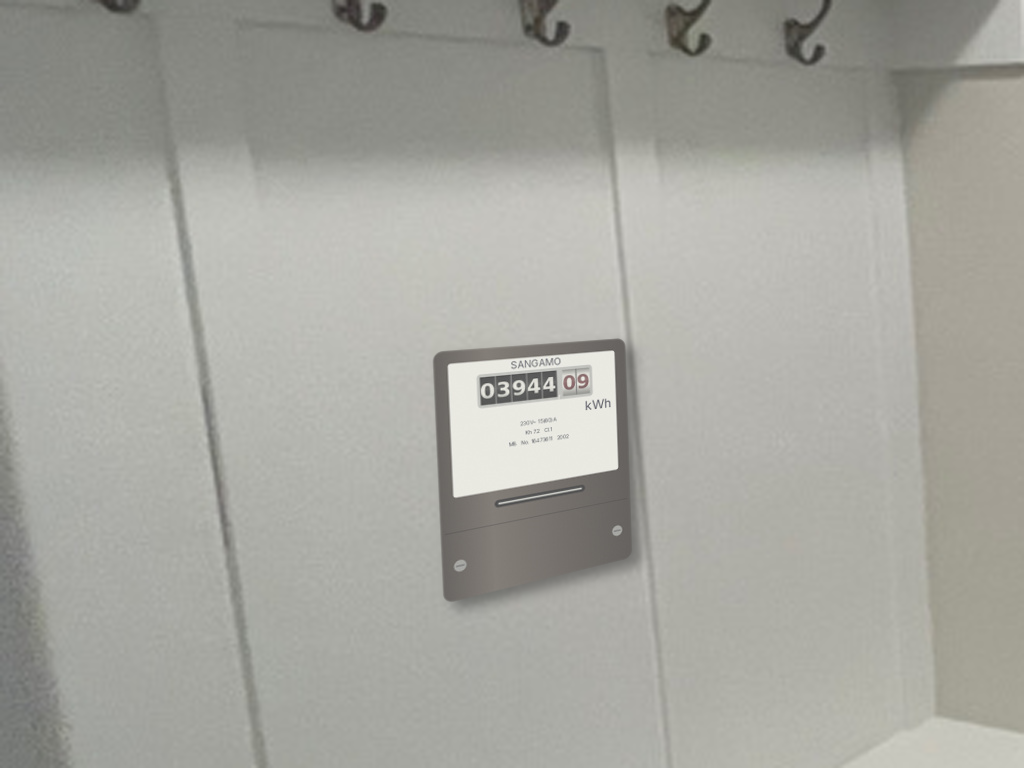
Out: 3944.09; kWh
